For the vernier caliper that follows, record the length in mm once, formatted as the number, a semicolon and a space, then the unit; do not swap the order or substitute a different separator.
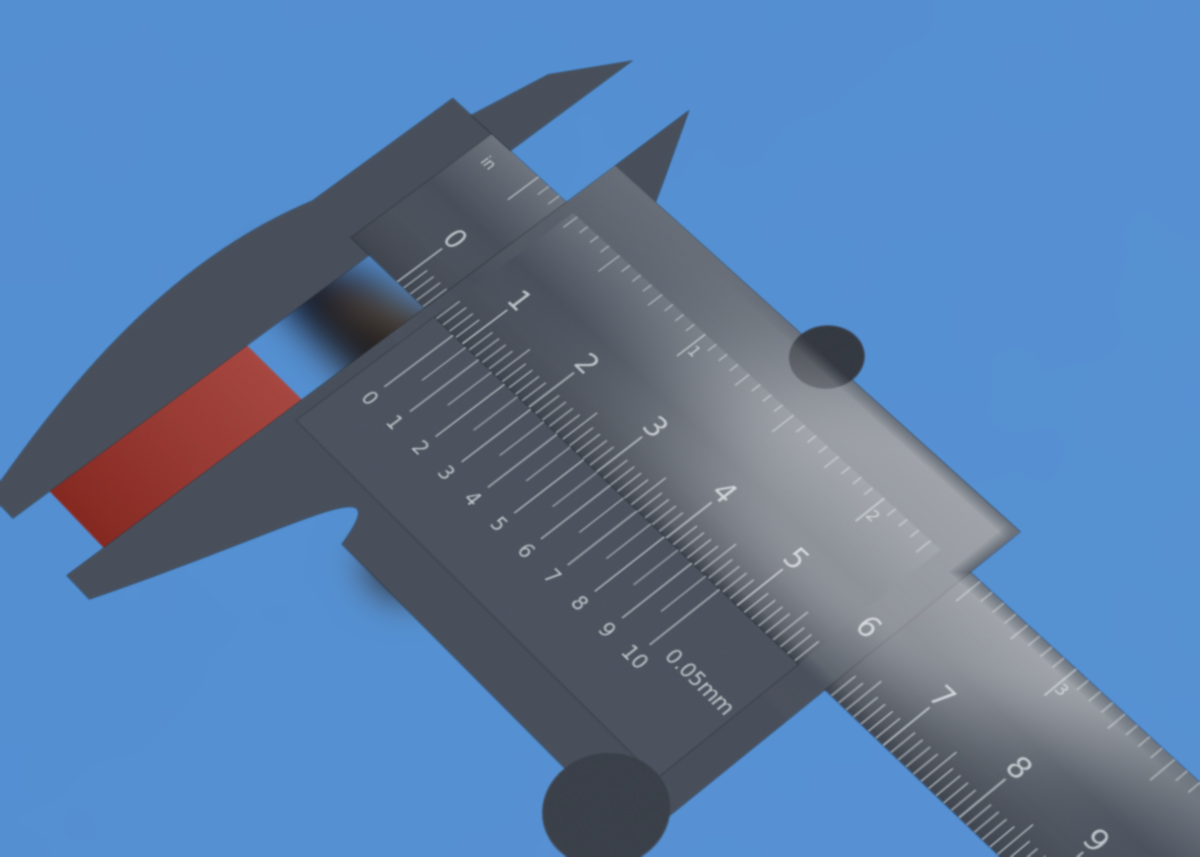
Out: 8.6; mm
